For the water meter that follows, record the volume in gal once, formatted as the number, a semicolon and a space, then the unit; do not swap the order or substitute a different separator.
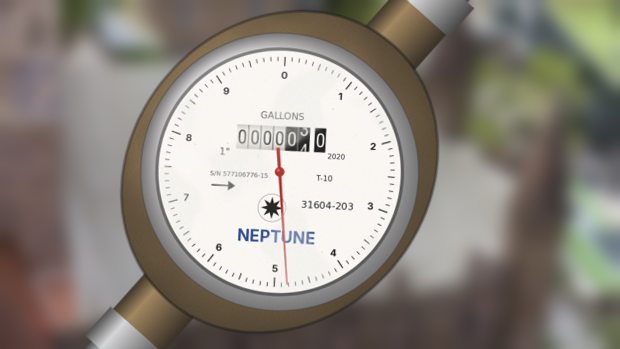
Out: 34.8; gal
